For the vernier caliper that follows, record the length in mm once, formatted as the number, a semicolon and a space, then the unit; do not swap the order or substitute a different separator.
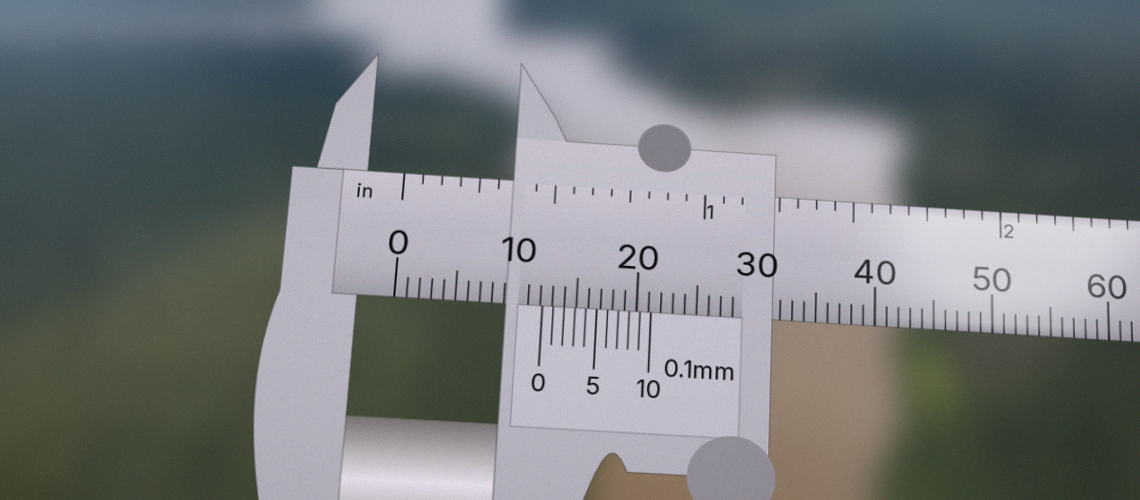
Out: 12.2; mm
